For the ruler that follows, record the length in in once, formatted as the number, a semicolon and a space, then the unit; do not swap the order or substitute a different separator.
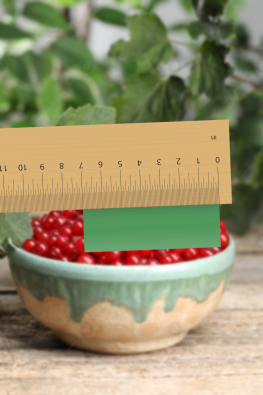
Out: 7; in
